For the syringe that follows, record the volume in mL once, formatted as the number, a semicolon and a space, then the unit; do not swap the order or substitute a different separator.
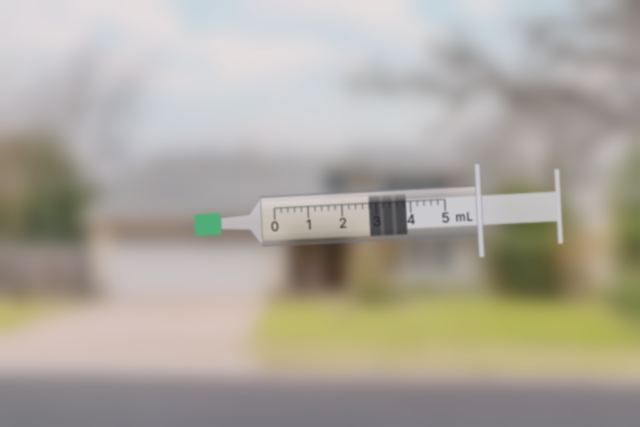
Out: 2.8; mL
